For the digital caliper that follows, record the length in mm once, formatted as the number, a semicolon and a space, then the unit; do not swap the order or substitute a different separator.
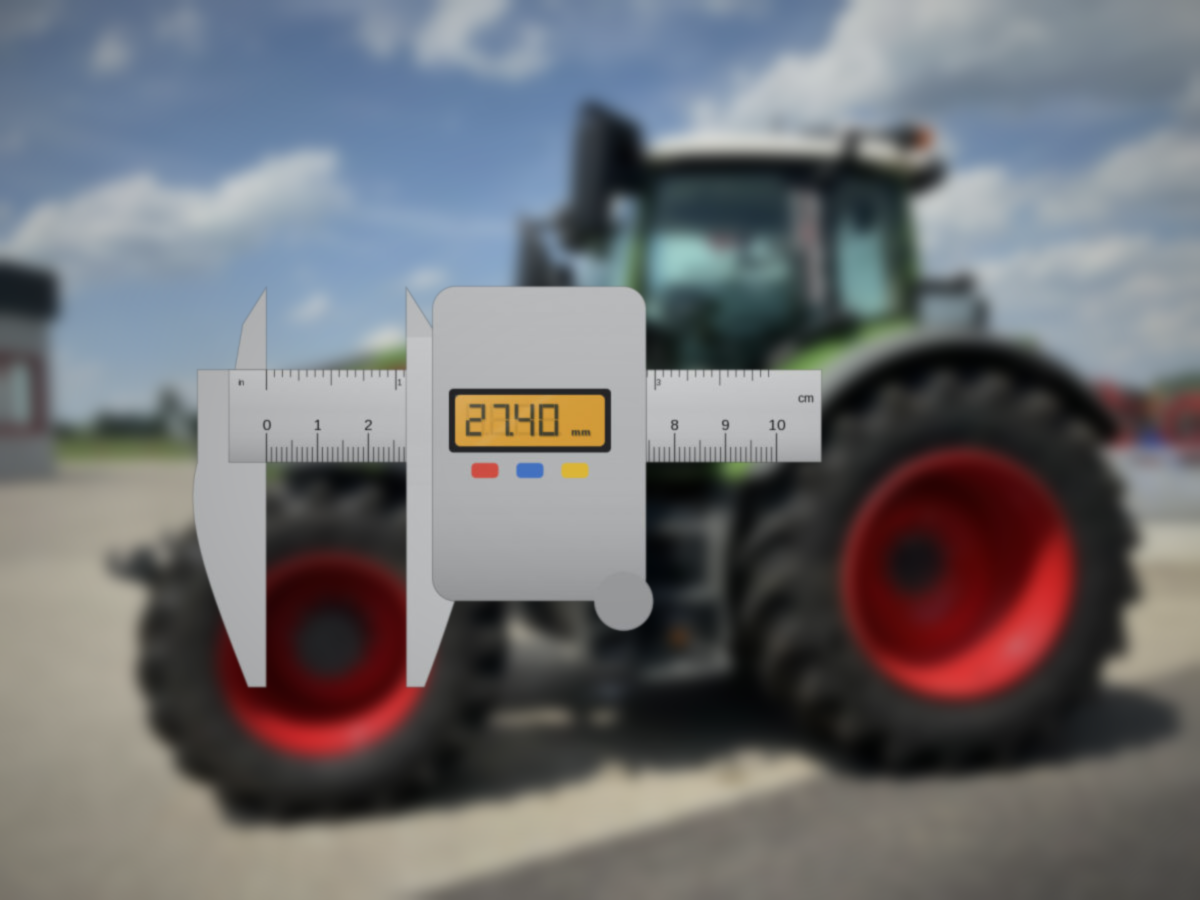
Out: 27.40; mm
